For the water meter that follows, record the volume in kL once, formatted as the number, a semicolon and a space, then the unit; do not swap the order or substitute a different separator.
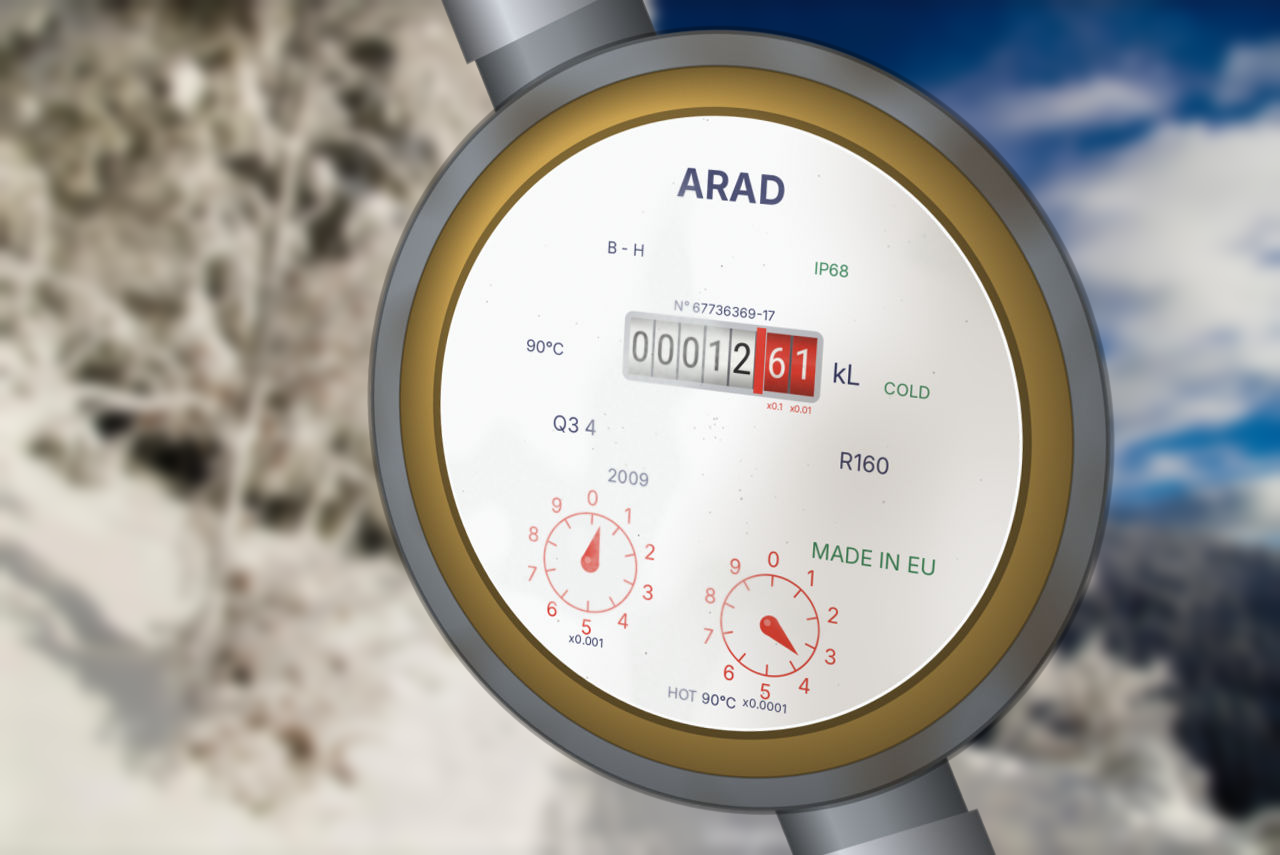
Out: 12.6103; kL
